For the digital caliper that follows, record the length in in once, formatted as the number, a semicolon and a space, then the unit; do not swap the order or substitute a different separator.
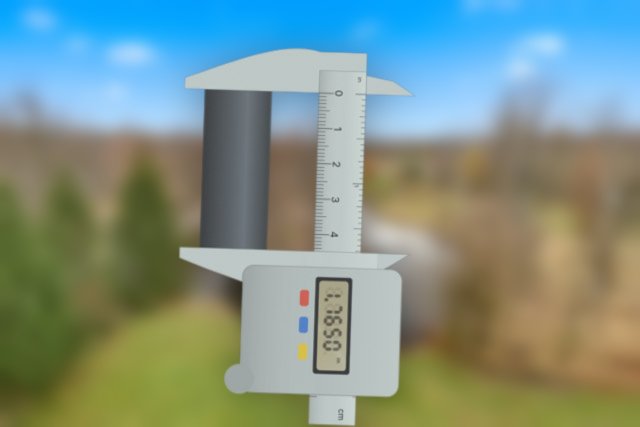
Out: 1.7650; in
